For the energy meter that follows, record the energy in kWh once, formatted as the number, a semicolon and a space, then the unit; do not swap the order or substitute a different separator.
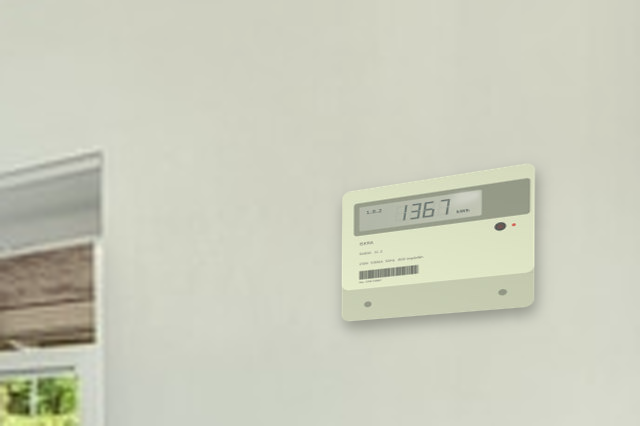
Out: 1367; kWh
